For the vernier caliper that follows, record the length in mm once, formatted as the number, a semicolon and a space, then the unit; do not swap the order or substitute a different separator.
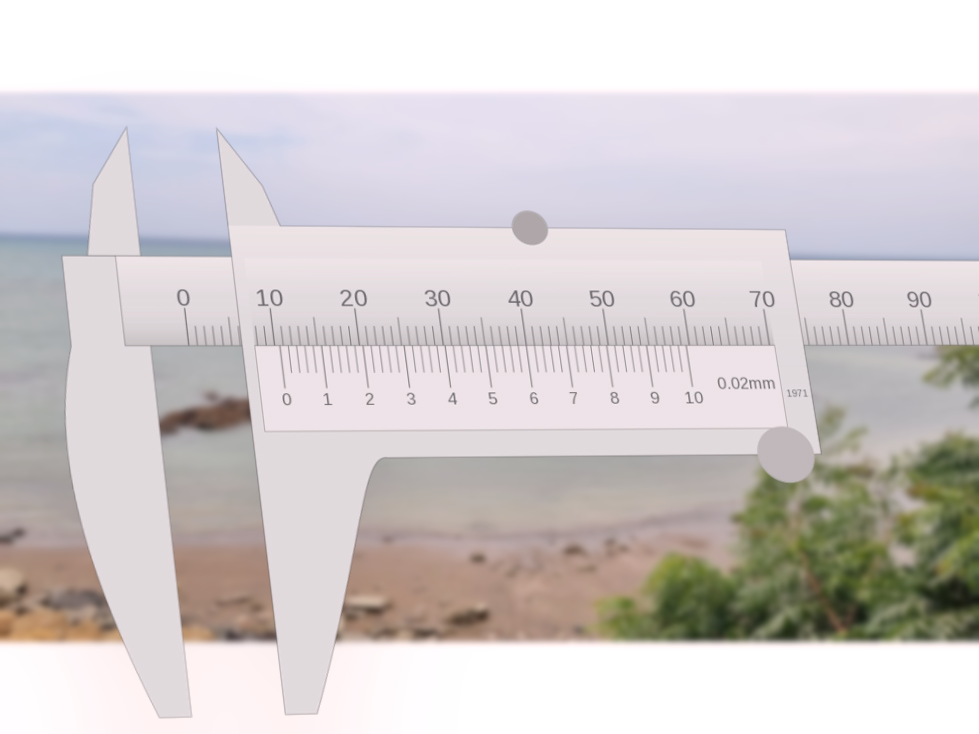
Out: 10.6; mm
